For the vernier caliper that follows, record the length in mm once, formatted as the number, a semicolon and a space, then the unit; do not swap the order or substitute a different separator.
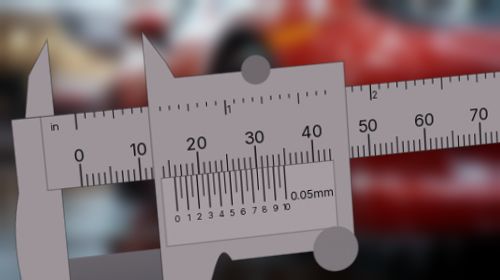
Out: 15.8; mm
